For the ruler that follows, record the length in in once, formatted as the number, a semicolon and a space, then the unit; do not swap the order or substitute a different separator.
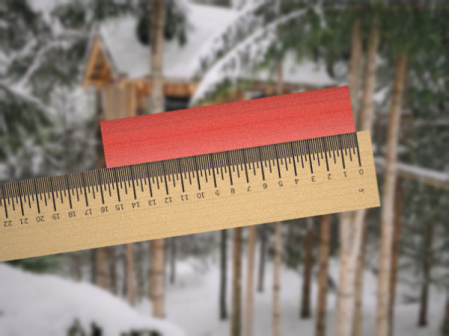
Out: 15.5; in
